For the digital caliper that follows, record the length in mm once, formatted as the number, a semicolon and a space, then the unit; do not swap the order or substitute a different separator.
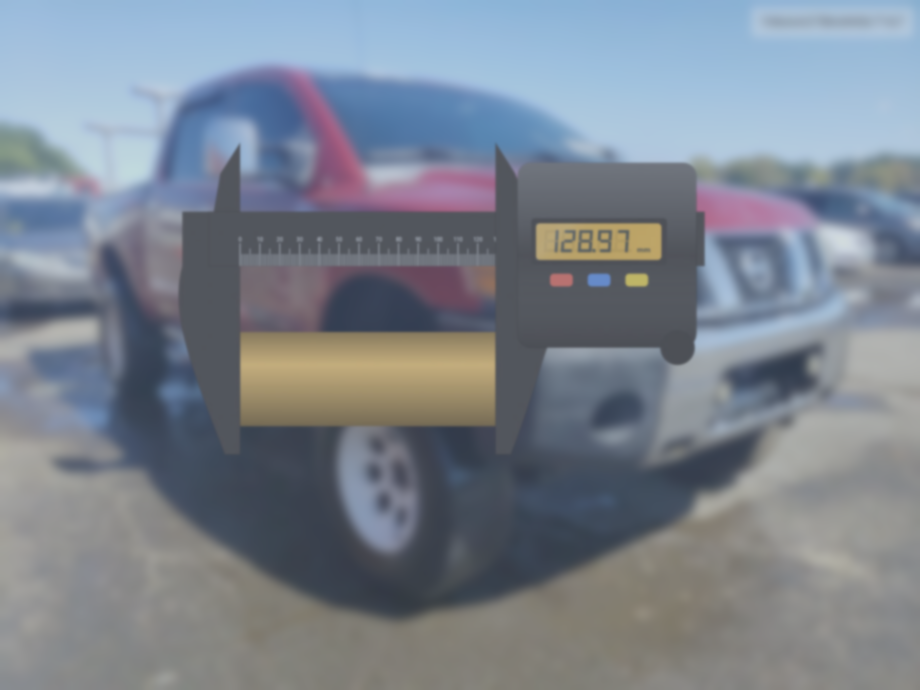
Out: 128.97; mm
